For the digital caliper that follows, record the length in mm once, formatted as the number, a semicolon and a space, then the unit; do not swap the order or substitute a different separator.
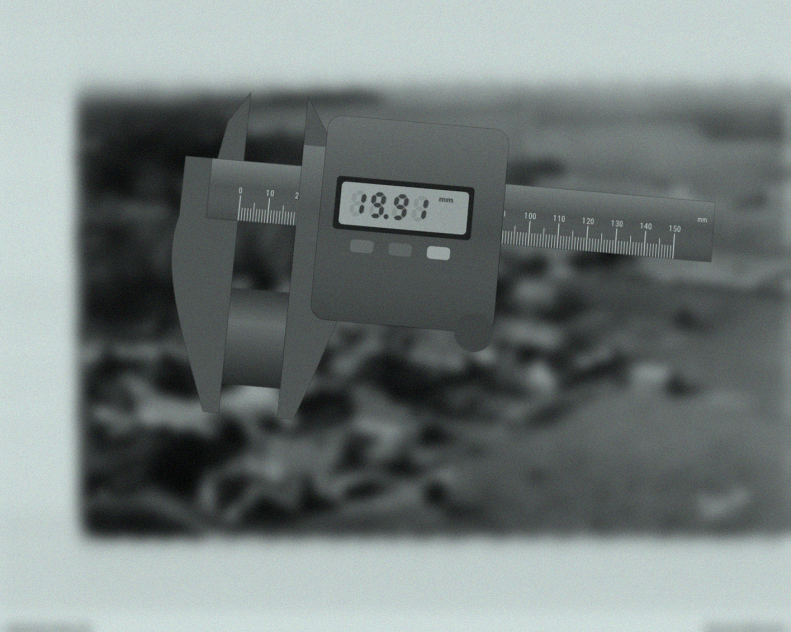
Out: 19.91; mm
